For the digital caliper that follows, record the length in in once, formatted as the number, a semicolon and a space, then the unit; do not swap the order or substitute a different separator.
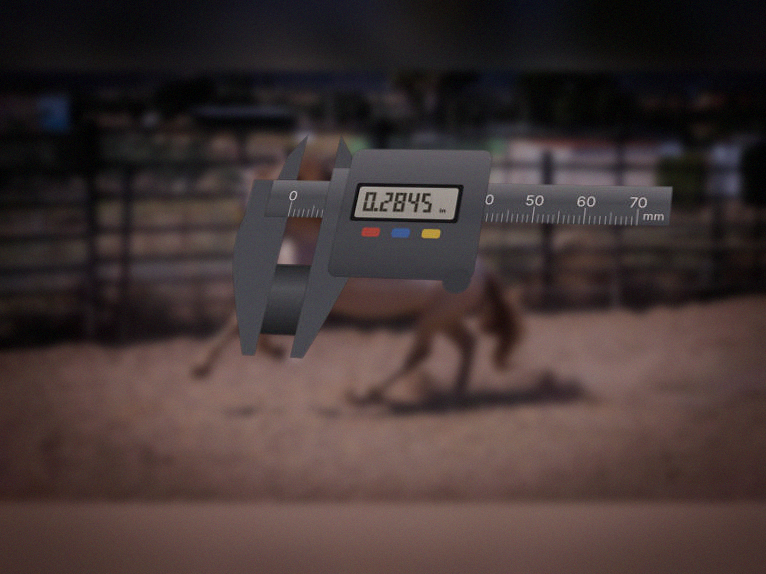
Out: 0.2845; in
